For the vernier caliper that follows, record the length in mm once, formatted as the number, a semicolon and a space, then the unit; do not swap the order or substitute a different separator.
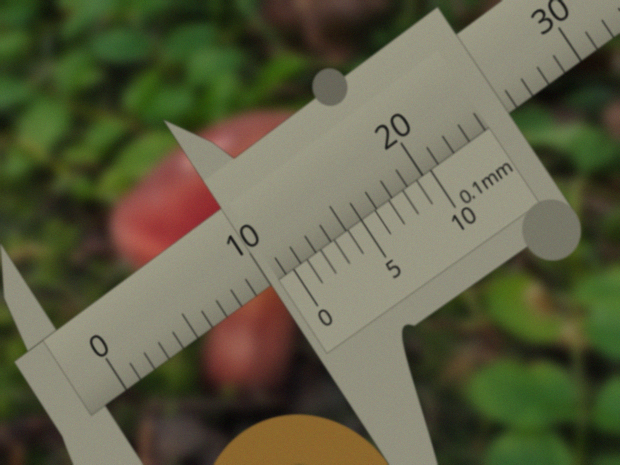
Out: 11.5; mm
